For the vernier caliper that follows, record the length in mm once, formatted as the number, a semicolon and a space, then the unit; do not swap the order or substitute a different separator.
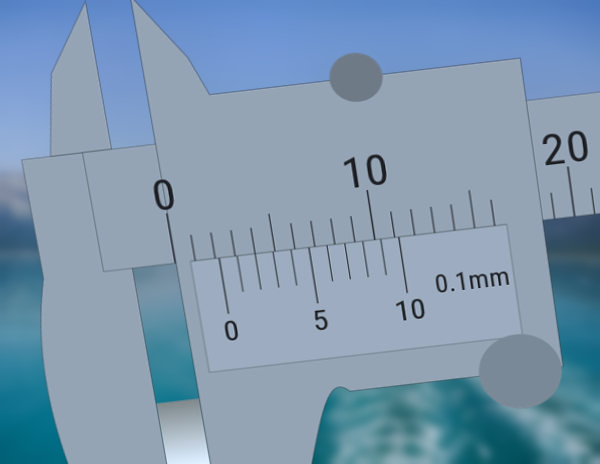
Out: 2.2; mm
